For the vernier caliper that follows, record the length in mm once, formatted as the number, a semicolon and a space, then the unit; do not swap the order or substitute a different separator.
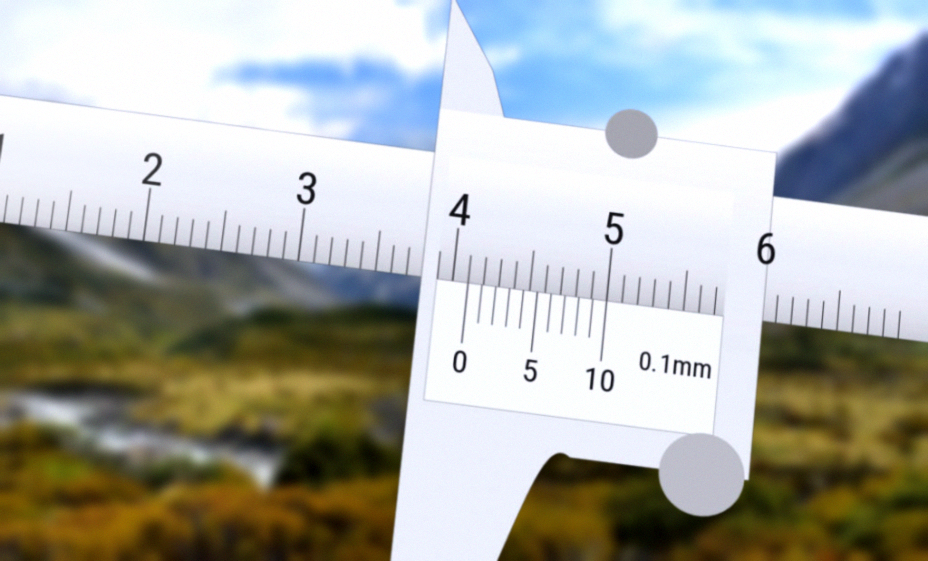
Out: 41.0; mm
